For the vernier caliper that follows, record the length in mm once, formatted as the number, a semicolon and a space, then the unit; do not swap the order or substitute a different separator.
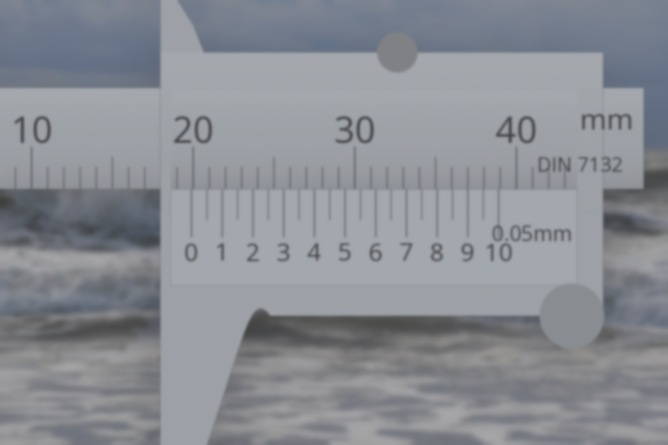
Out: 19.9; mm
